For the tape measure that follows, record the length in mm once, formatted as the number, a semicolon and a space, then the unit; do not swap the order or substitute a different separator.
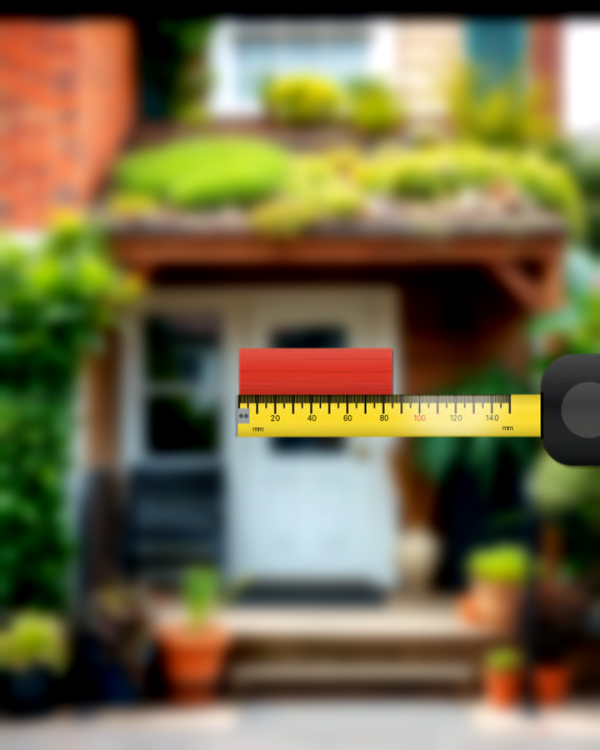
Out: 85; mm
